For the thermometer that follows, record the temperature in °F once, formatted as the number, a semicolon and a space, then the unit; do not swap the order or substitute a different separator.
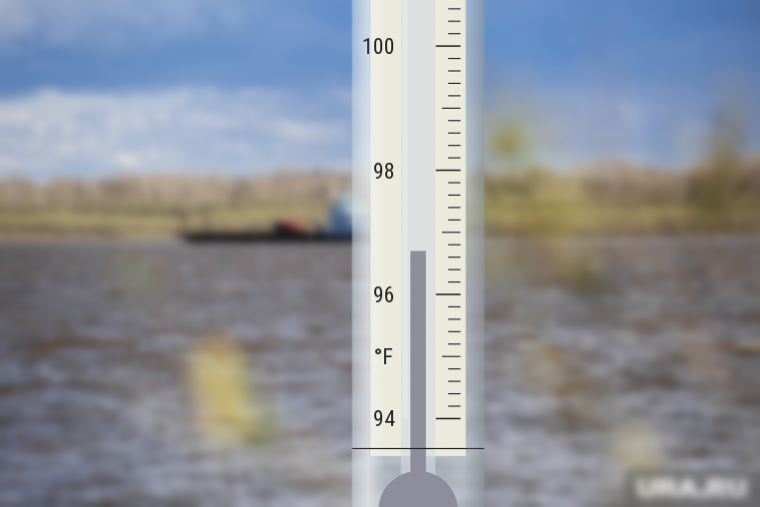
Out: 96.7; °F
